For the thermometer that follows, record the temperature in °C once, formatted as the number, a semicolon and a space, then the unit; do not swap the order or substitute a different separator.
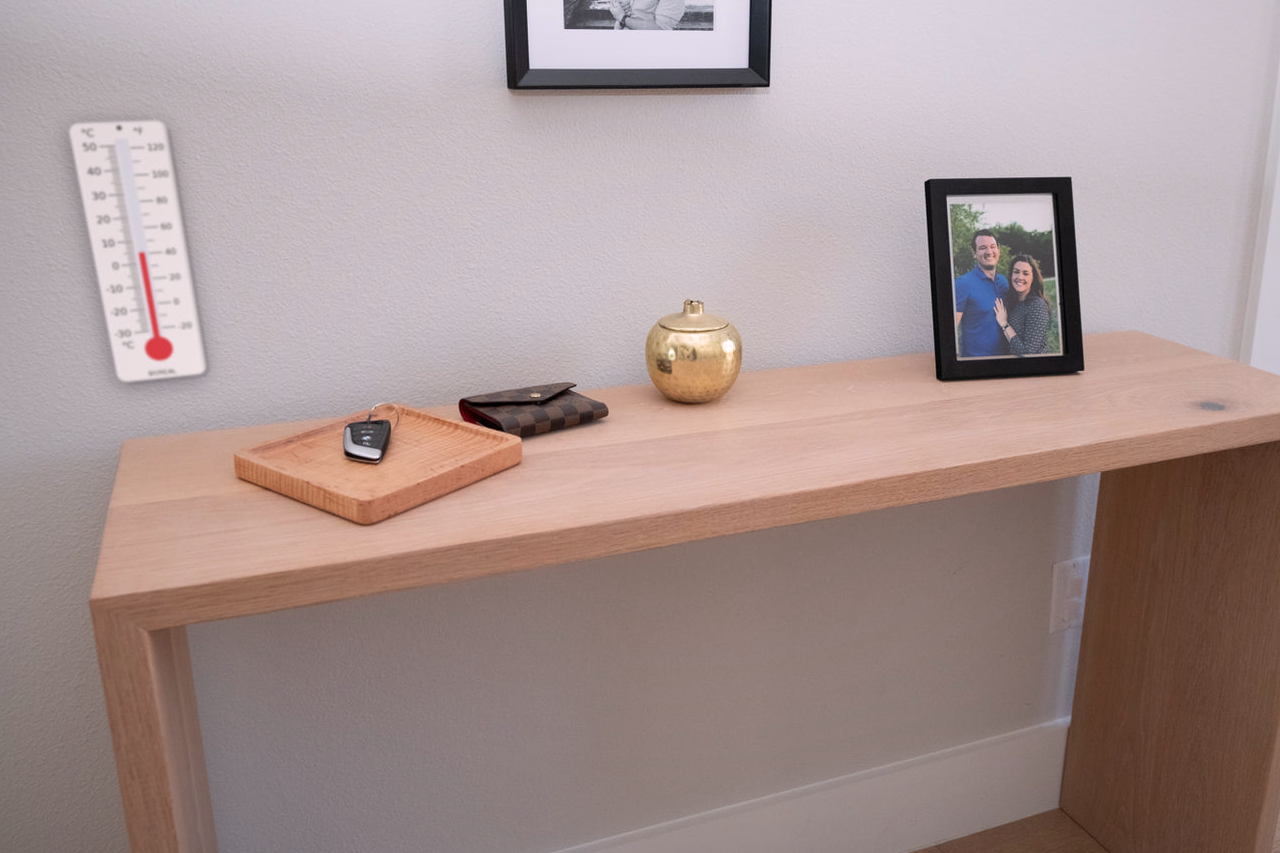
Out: 5; °C
